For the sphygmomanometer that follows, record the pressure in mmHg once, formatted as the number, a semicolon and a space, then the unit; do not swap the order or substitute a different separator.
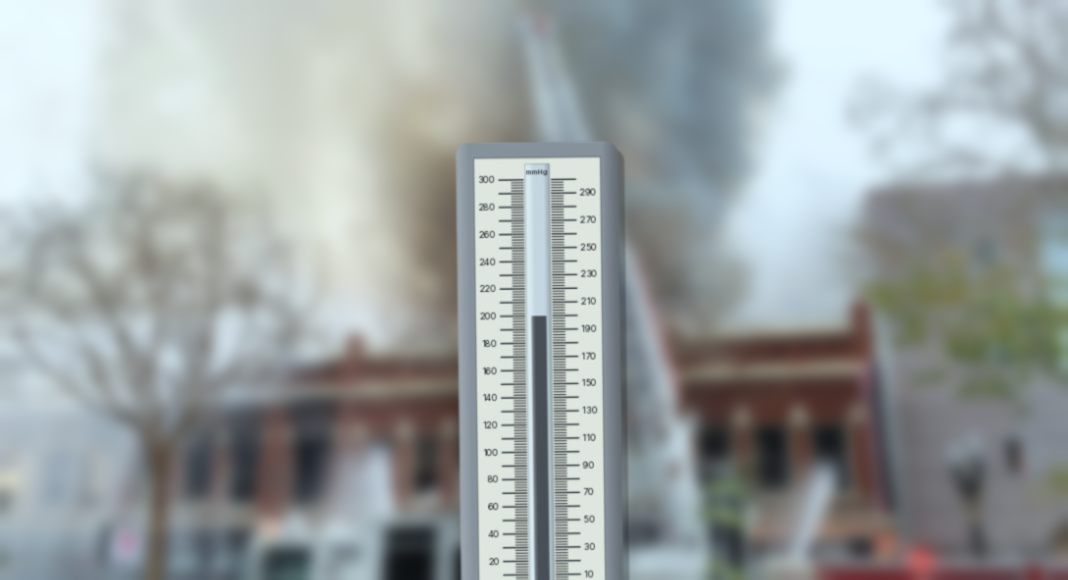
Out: 200; mmHg
